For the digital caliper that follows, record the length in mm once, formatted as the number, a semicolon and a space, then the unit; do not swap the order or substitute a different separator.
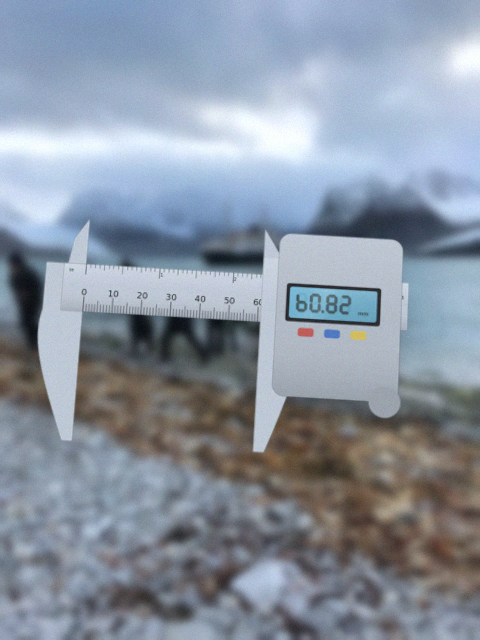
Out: 60.82; mm
